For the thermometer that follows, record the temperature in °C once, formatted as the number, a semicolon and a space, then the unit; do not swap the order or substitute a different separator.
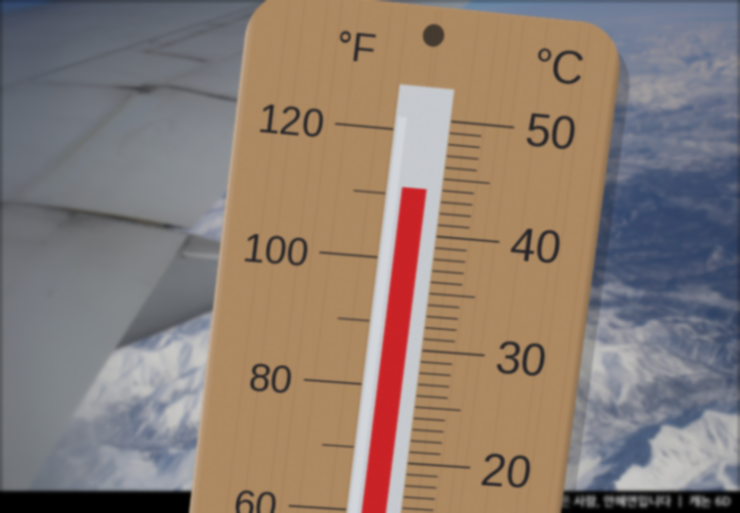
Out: 44; °C
